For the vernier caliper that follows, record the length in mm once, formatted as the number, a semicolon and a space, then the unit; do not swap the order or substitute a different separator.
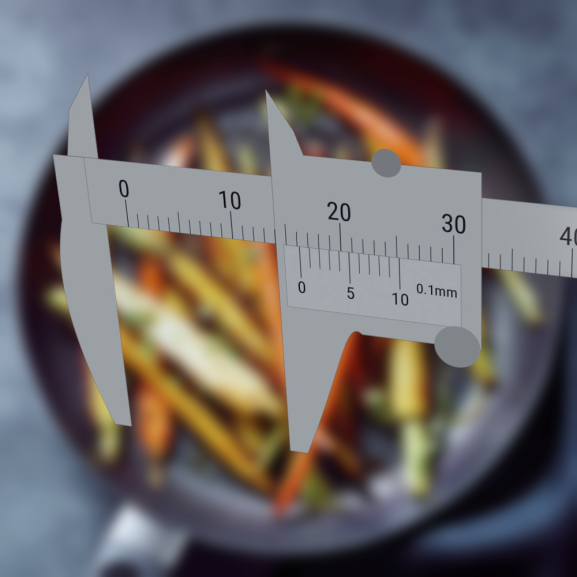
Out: 16.2; mm
